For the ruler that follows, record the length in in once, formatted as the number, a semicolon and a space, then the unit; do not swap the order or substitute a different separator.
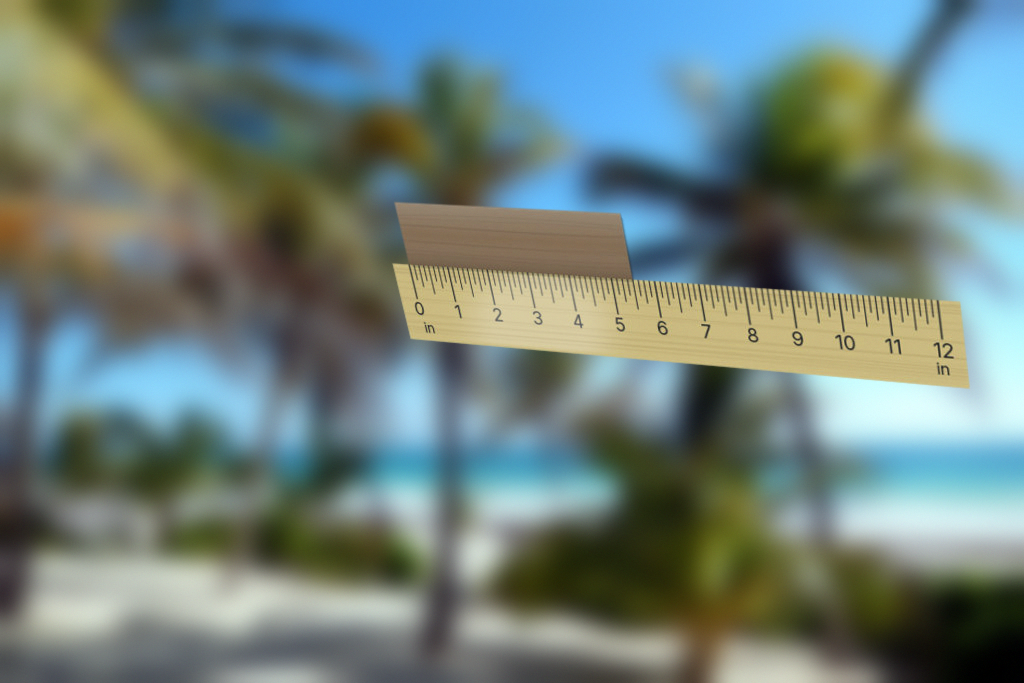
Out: 5.5; in
